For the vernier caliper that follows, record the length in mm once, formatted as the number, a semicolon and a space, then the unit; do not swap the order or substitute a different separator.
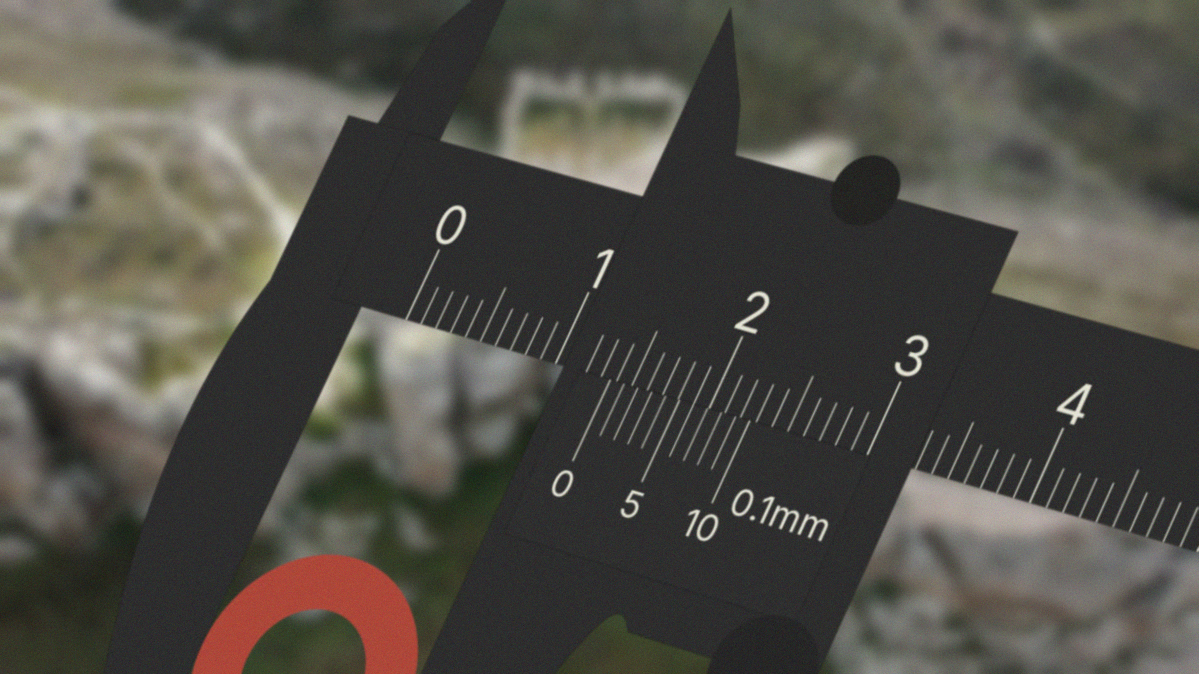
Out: 13.6; mm
